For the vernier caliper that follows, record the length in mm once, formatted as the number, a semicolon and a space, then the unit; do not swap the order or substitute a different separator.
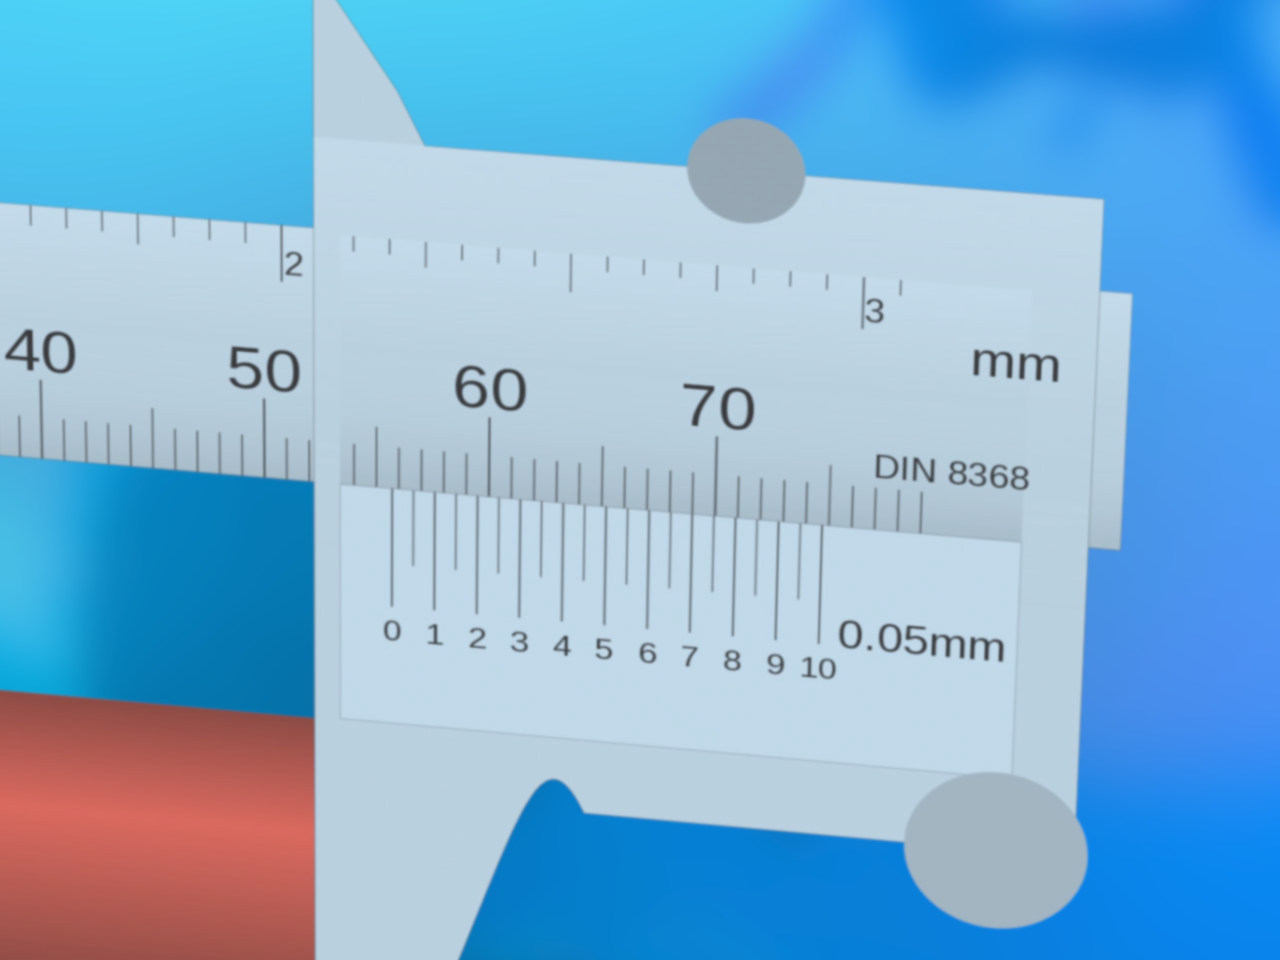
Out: 55.7; mm
